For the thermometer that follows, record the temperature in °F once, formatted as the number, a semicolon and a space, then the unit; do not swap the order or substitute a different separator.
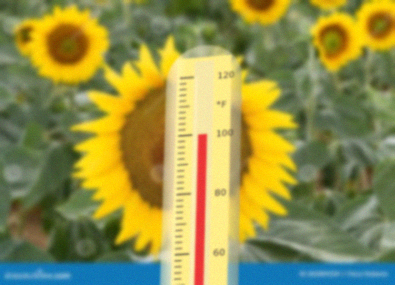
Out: 100; °F
